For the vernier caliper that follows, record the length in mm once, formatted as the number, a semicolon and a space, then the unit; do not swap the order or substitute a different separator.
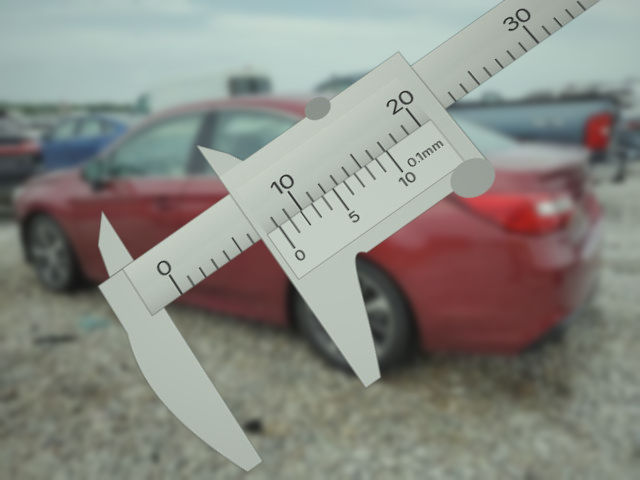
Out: 8.1; mm
